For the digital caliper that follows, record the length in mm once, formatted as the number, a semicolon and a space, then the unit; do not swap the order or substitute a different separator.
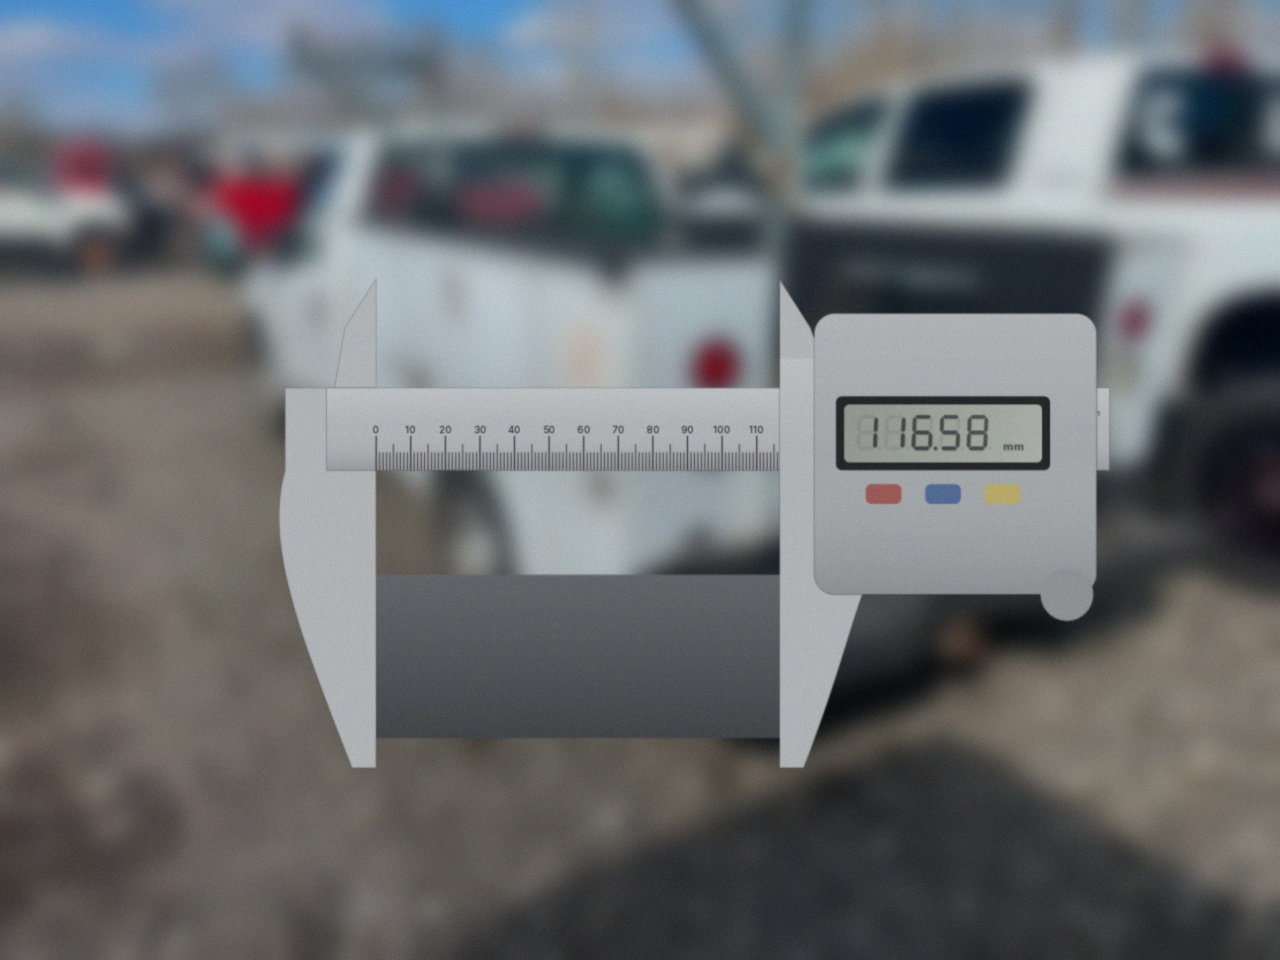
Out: 116.58; mm
